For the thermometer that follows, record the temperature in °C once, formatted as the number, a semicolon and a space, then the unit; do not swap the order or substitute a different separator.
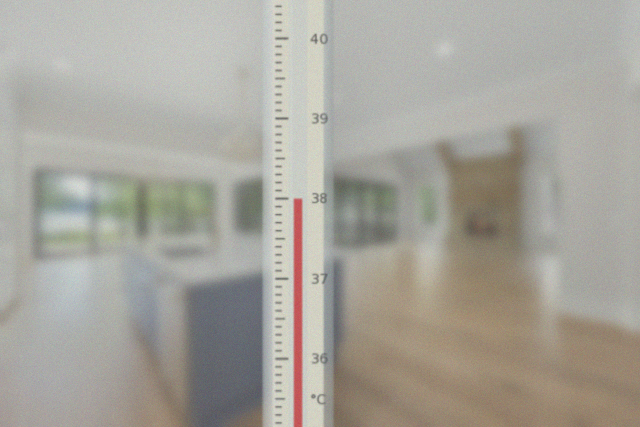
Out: 38; °C
